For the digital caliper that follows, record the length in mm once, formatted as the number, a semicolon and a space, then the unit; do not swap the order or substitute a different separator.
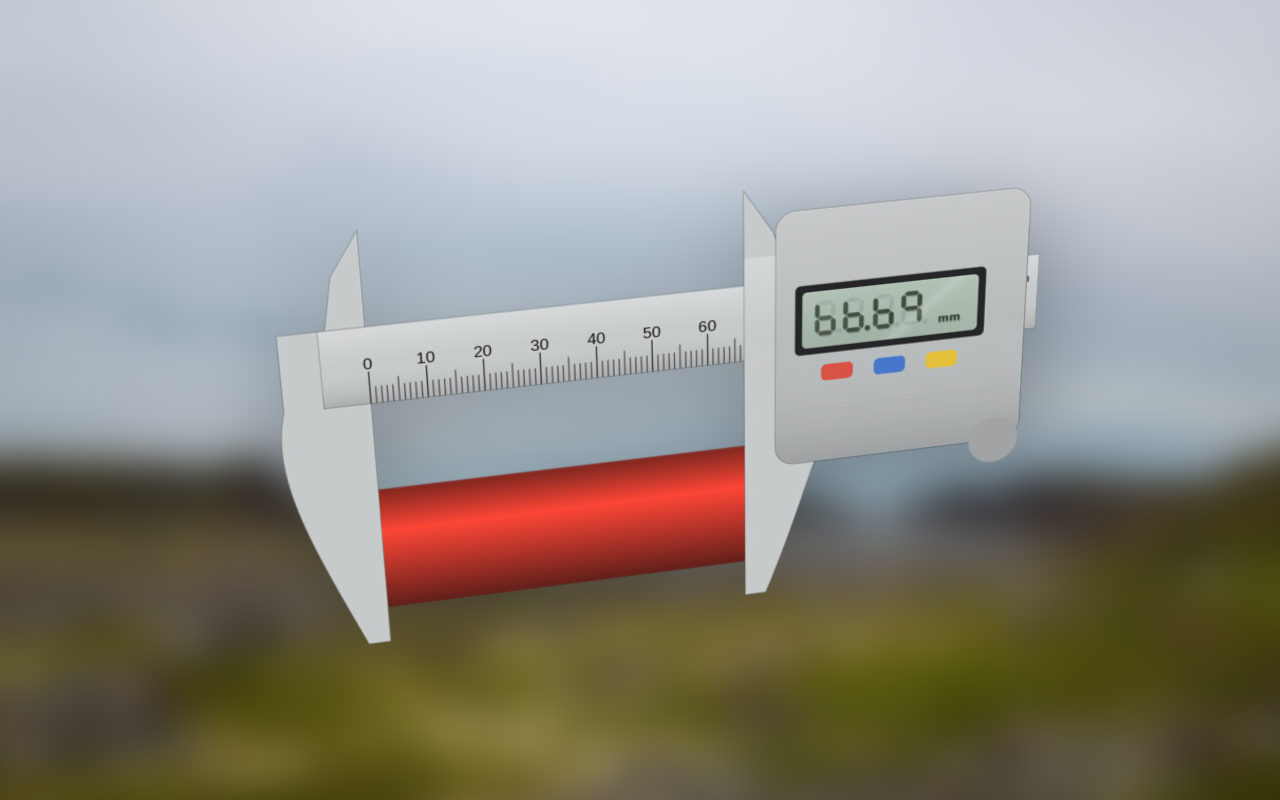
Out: 66.69; mm
